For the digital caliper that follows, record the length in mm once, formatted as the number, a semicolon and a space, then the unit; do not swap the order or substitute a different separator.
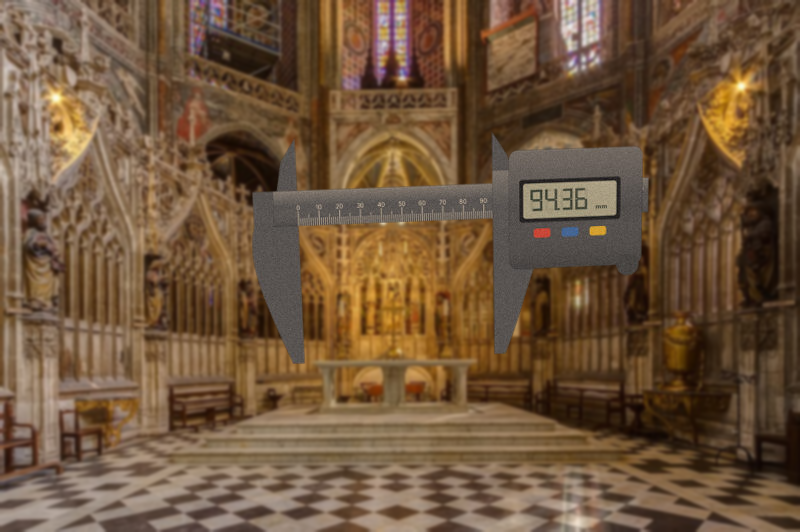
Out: 94.36; mm
